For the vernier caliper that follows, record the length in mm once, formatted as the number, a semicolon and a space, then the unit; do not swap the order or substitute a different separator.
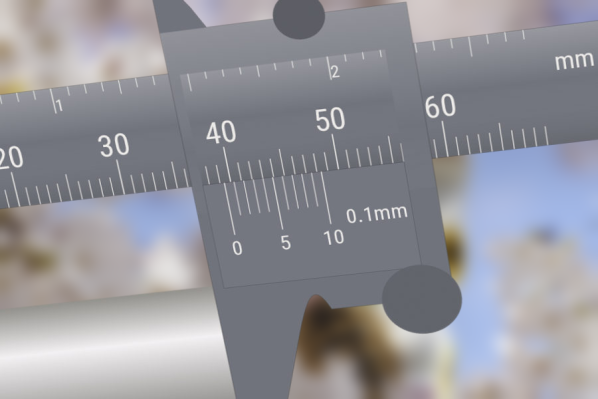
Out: 39.4; mm
